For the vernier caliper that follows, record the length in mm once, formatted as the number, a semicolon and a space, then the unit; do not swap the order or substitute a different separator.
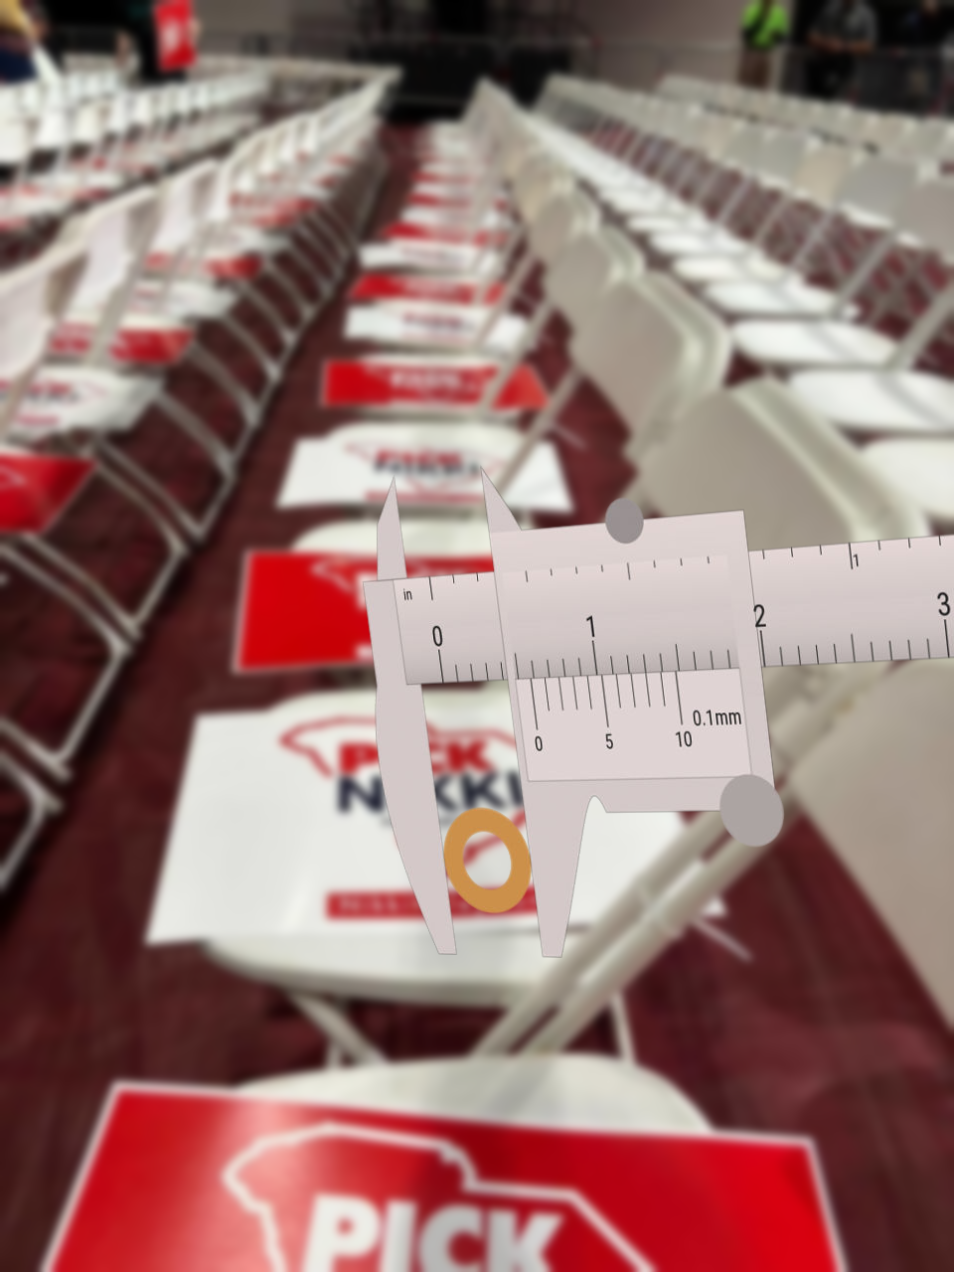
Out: 5.8; mm
